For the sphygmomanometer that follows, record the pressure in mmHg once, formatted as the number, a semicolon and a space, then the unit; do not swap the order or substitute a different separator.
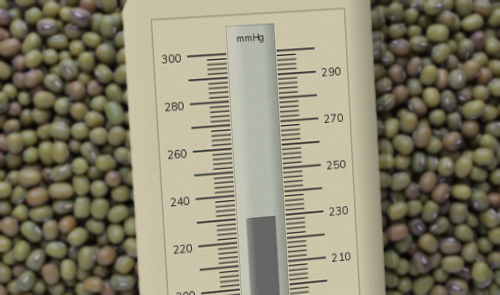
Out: 230; mmHg
